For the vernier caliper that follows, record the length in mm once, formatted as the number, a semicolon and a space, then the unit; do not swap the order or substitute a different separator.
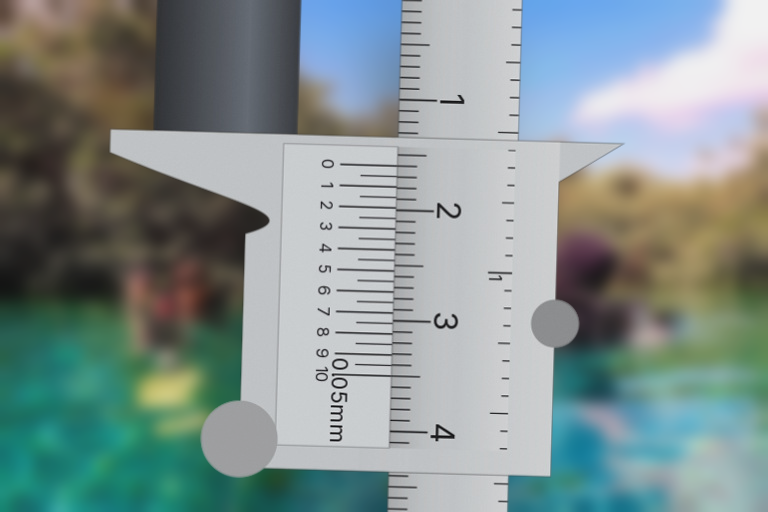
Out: 16.0; mm
